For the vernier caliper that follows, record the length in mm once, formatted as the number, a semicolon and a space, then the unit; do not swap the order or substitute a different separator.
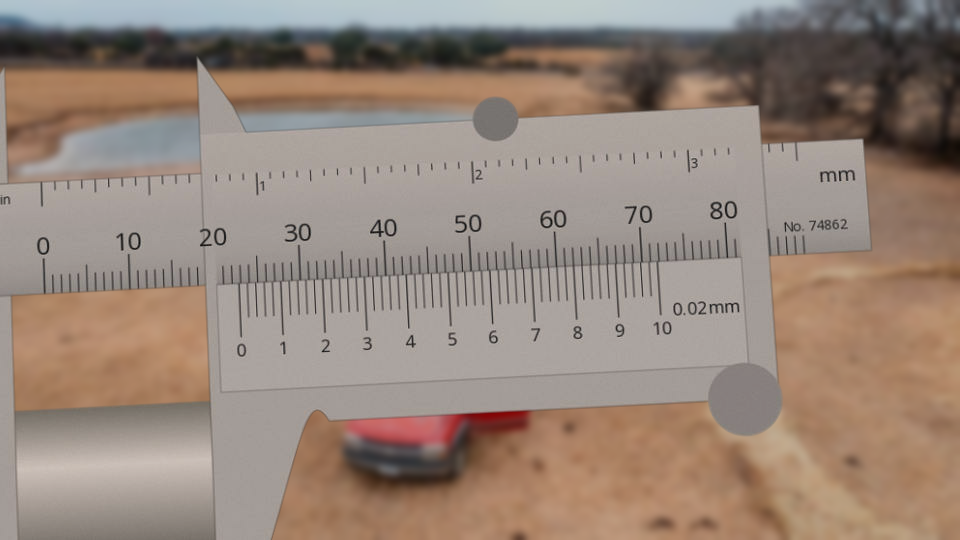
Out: 22.8; mm
